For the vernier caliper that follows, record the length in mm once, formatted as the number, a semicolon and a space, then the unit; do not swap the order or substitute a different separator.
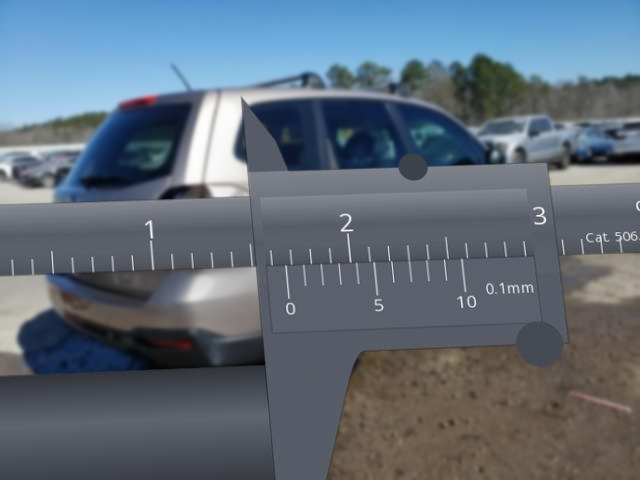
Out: 16.7; mm
